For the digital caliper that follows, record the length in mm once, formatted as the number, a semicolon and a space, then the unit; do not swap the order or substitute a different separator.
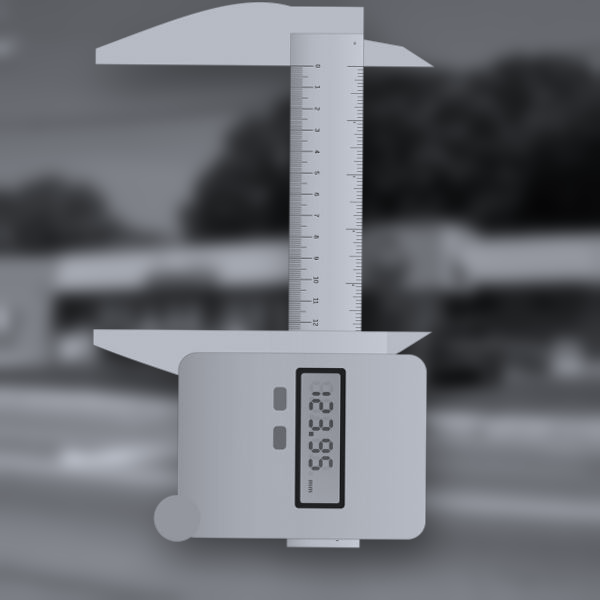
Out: 123.95; mm
